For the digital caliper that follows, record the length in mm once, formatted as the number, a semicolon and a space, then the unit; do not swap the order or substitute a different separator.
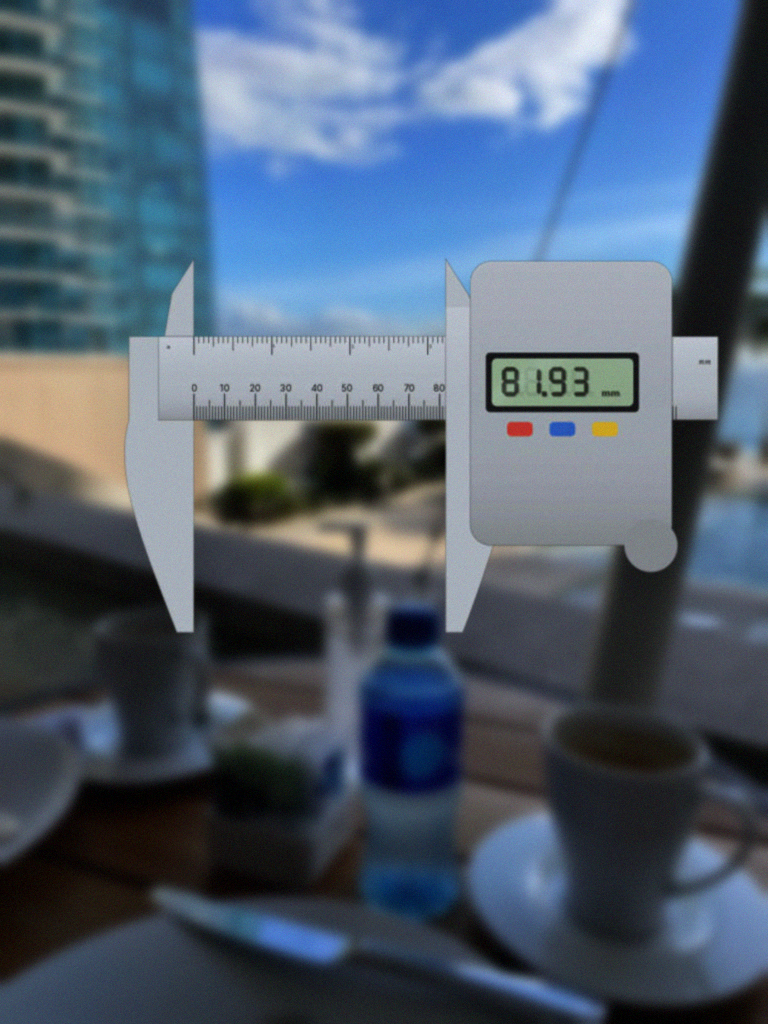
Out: 81.93; mm
